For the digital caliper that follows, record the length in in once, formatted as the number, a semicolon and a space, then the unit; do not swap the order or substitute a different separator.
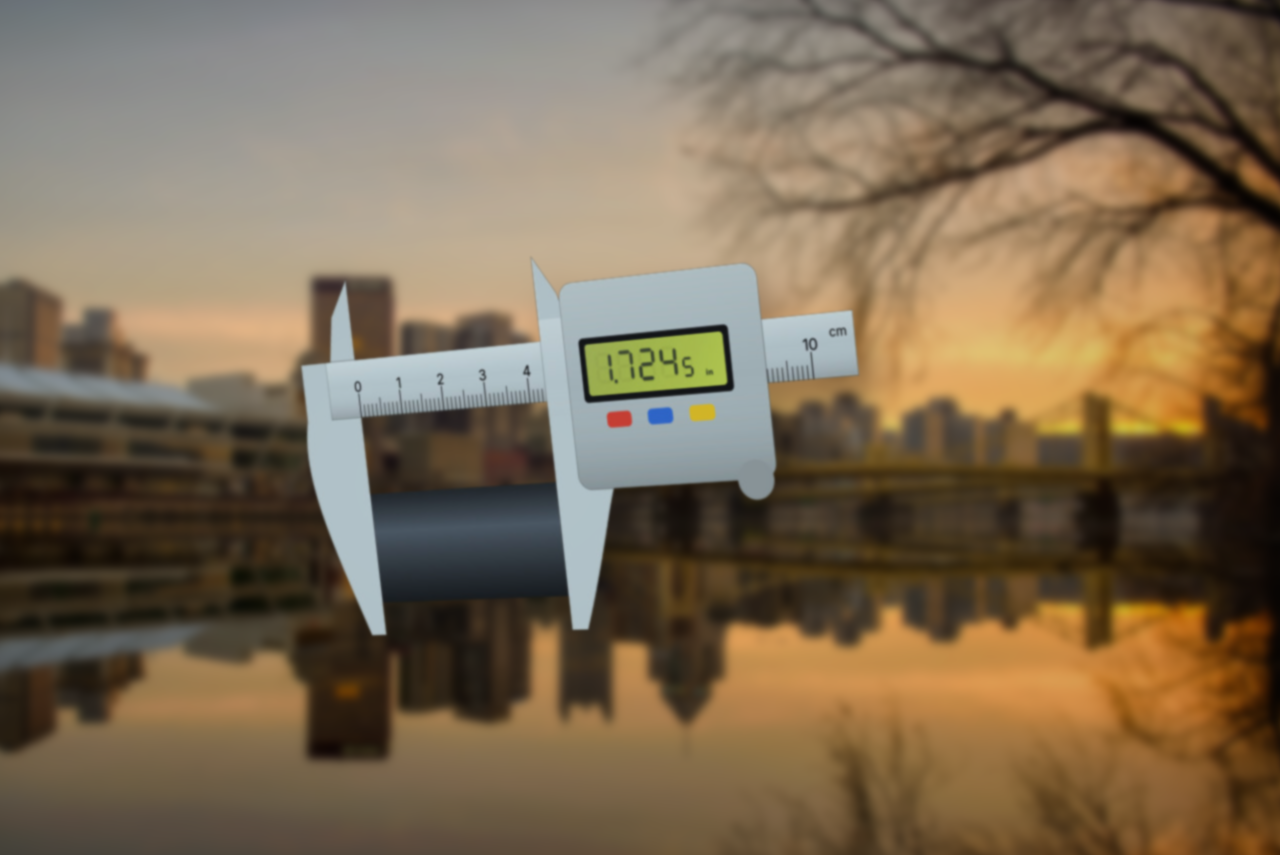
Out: 1.7245; in
